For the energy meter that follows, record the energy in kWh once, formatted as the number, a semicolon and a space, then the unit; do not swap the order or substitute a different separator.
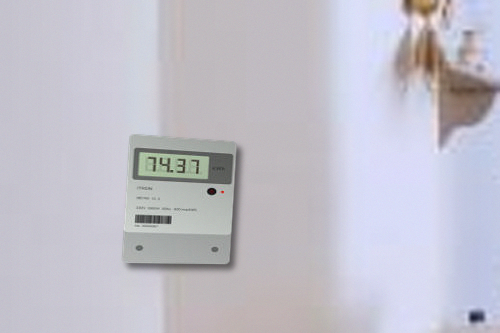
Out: 74.37; kWh
